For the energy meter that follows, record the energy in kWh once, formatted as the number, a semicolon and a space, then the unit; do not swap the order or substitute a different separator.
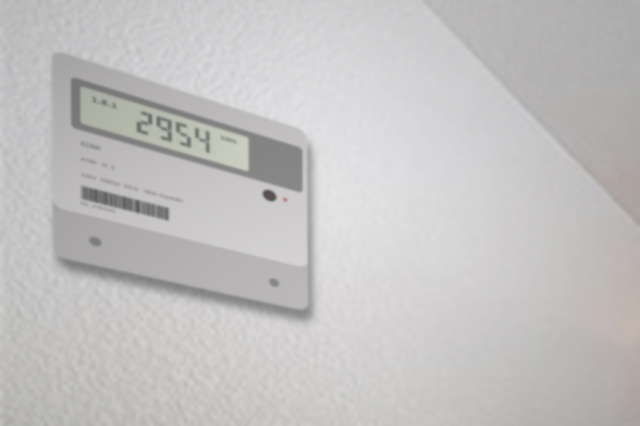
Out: 2954; kWh
